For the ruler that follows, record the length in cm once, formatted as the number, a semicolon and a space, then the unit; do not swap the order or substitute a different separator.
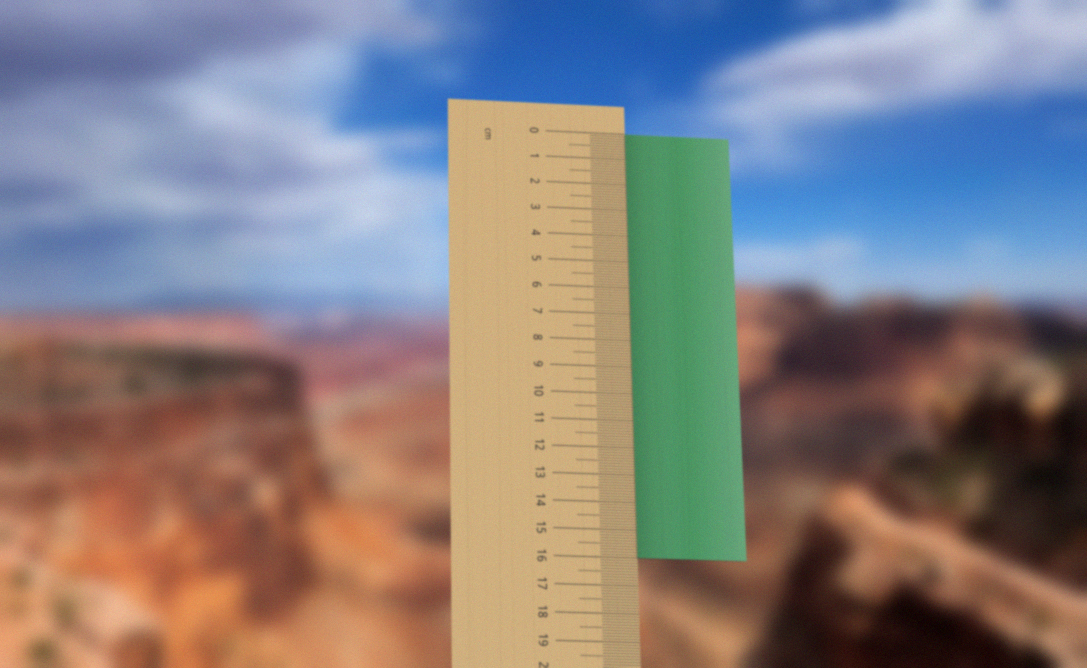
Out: 16; cm
